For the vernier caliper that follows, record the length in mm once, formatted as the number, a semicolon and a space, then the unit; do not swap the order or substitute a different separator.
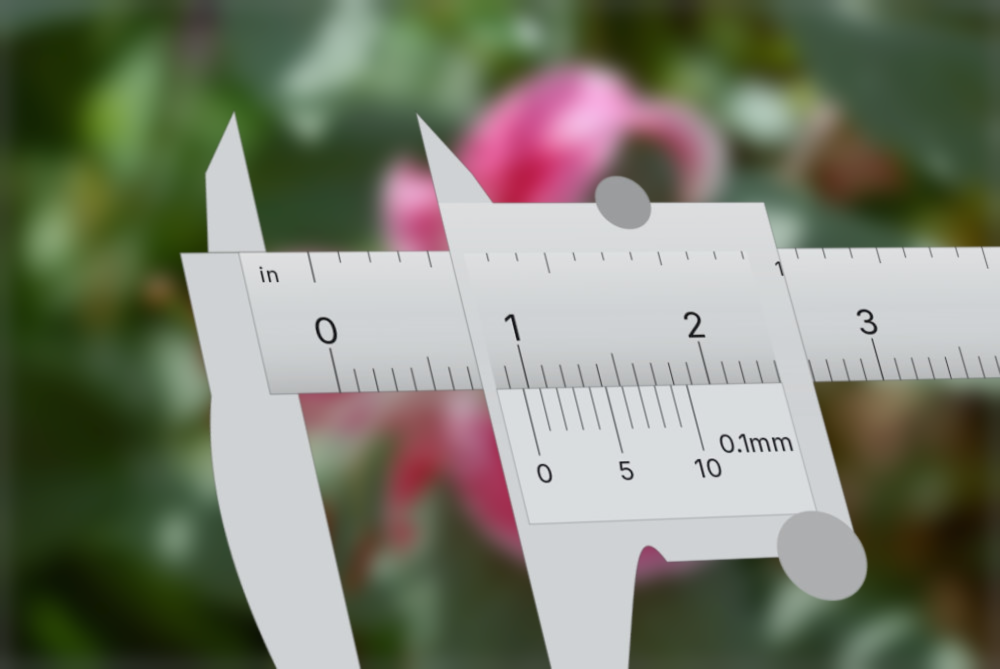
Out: 9.7; mm
